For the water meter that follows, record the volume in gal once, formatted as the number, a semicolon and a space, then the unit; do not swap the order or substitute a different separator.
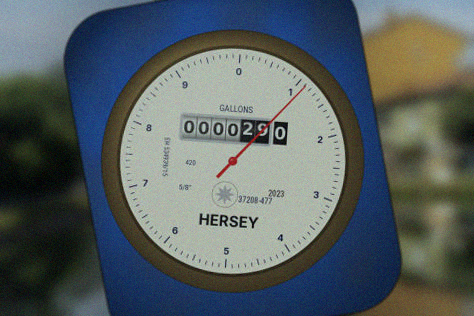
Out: 291.1; gal
